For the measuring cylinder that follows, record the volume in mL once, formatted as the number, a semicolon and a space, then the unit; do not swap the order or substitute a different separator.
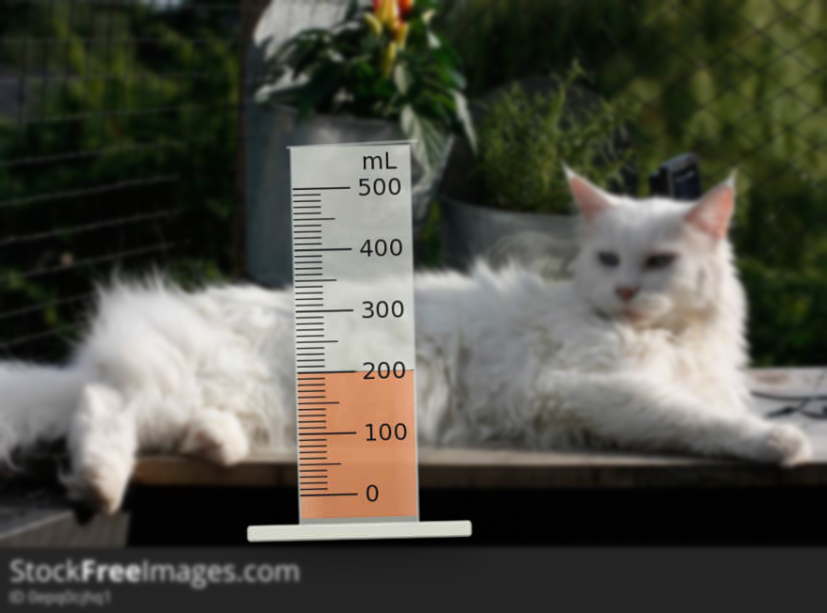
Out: 200; mL
